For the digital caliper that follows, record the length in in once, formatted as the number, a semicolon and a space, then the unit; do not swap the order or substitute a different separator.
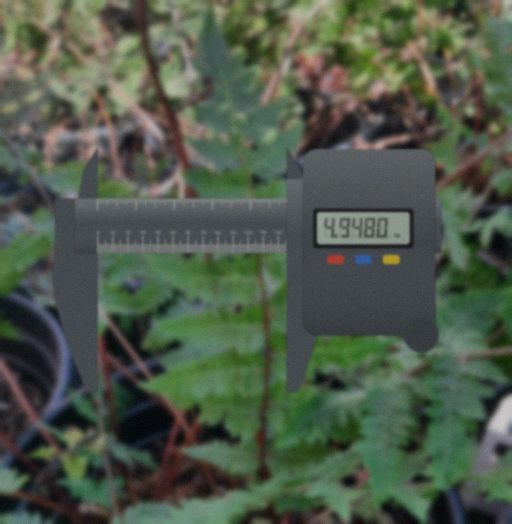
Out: 4.9480; in
